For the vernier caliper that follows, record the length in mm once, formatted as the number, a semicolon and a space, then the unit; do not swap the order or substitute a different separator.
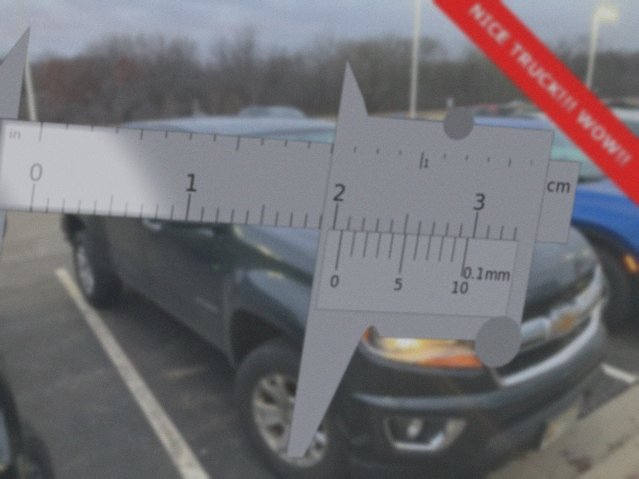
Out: 20.6; mm
